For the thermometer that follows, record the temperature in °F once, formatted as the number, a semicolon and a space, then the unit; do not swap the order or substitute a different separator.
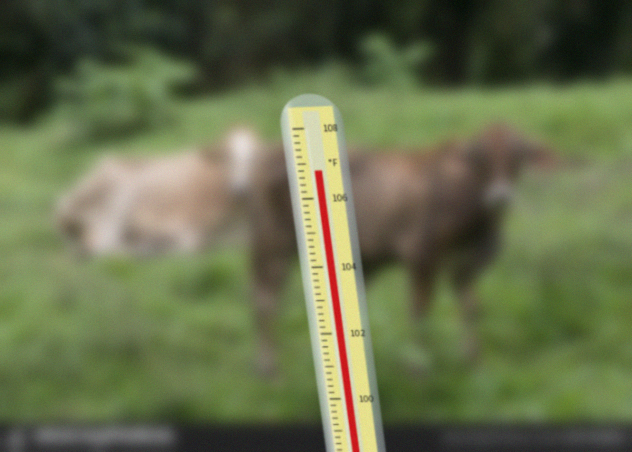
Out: 106.8; °F
